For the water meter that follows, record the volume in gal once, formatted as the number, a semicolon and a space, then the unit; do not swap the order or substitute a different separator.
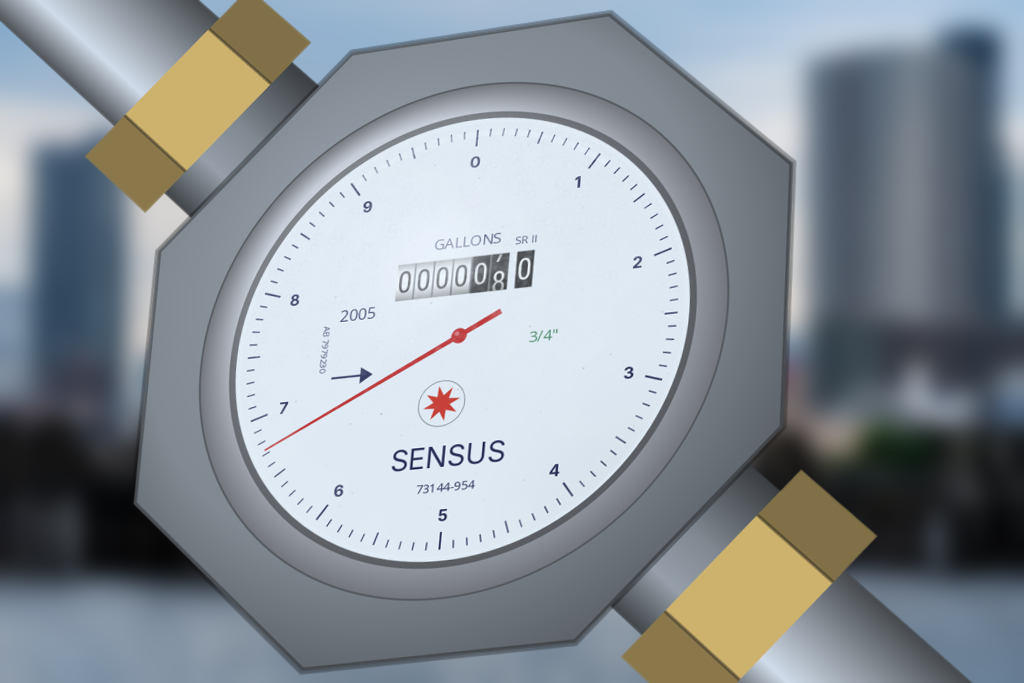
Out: 76.7; gal
